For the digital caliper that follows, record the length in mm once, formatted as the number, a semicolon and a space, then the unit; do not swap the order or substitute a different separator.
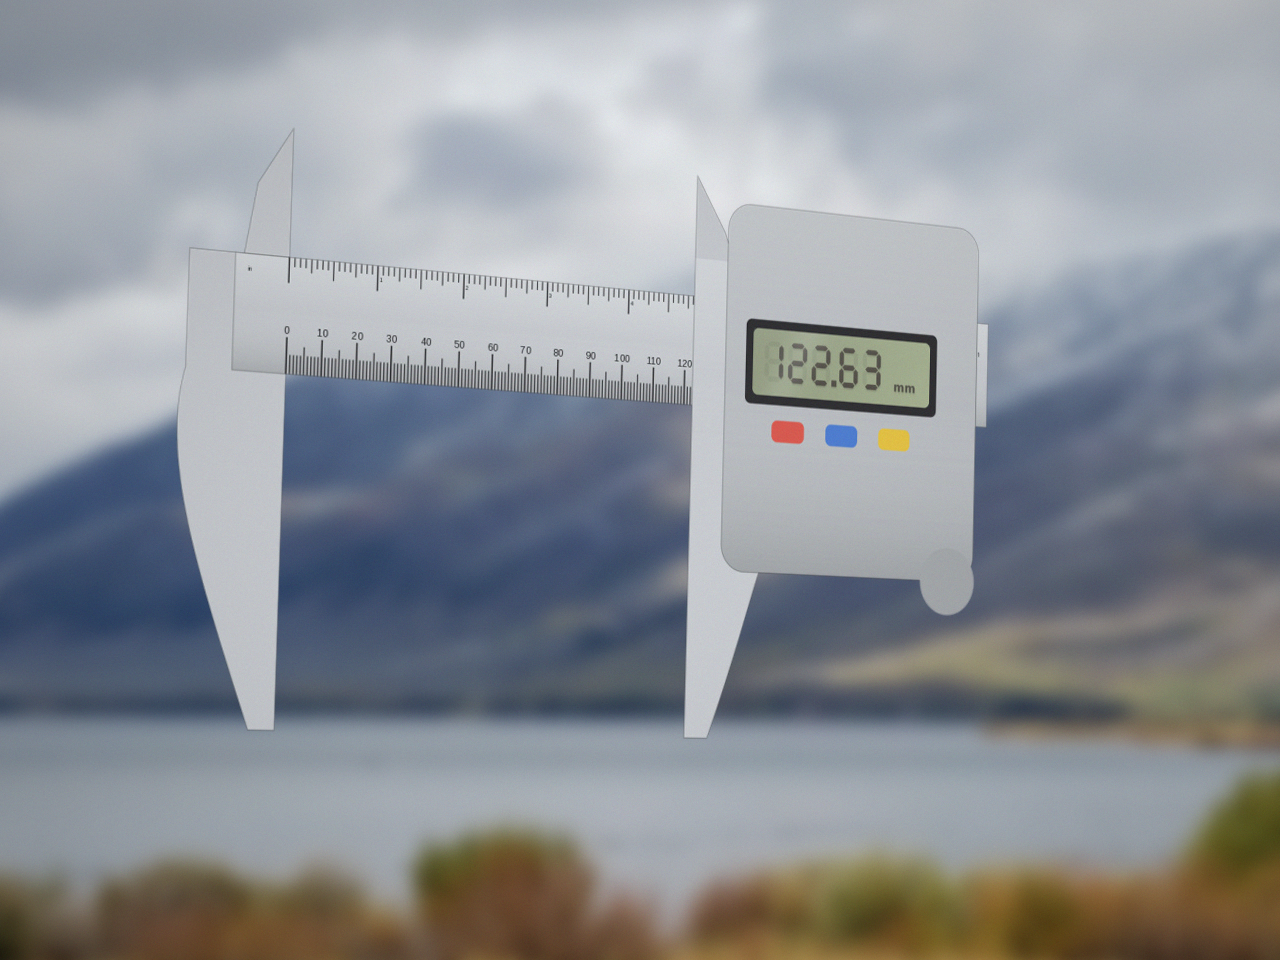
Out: 122.63; mm
